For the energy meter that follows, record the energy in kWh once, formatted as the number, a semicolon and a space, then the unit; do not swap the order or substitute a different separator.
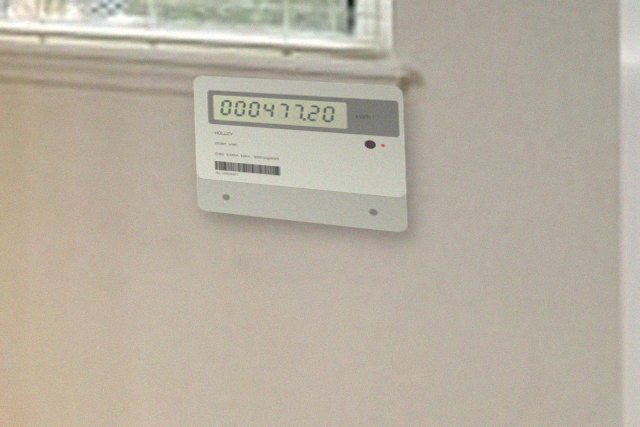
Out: 477.20; kWh
